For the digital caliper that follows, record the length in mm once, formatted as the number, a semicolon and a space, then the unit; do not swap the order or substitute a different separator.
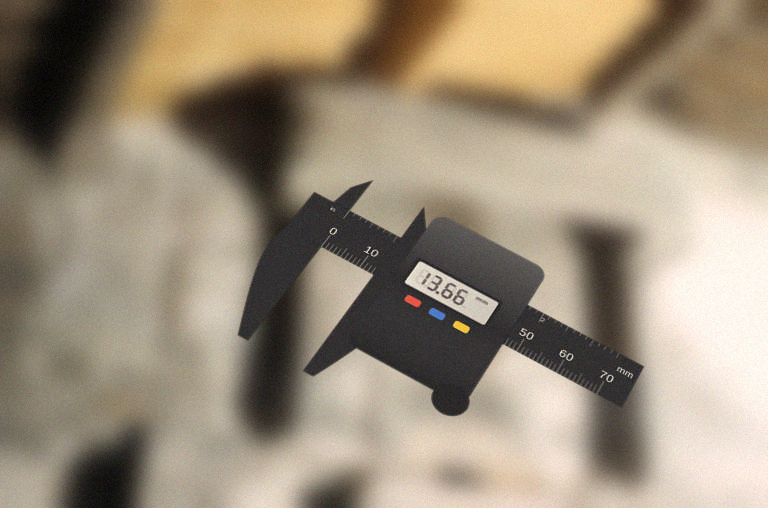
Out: 13.66; mm
